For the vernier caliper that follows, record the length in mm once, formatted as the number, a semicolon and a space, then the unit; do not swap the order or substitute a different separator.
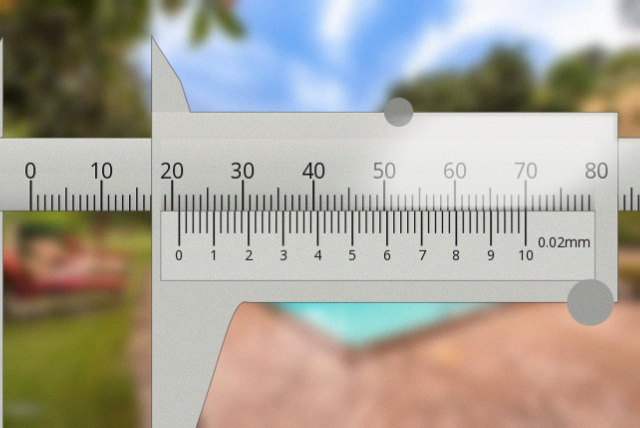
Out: 21.0; mm
